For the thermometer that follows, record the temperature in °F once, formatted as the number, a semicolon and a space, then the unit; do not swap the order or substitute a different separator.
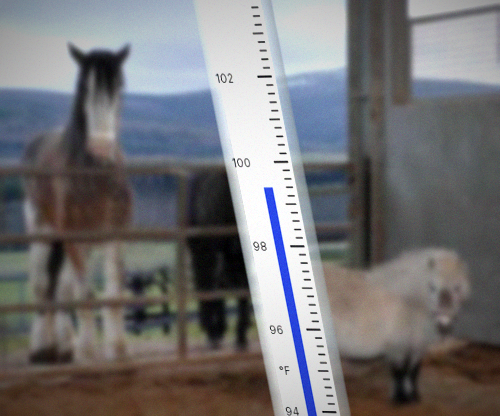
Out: 99.4; °F
